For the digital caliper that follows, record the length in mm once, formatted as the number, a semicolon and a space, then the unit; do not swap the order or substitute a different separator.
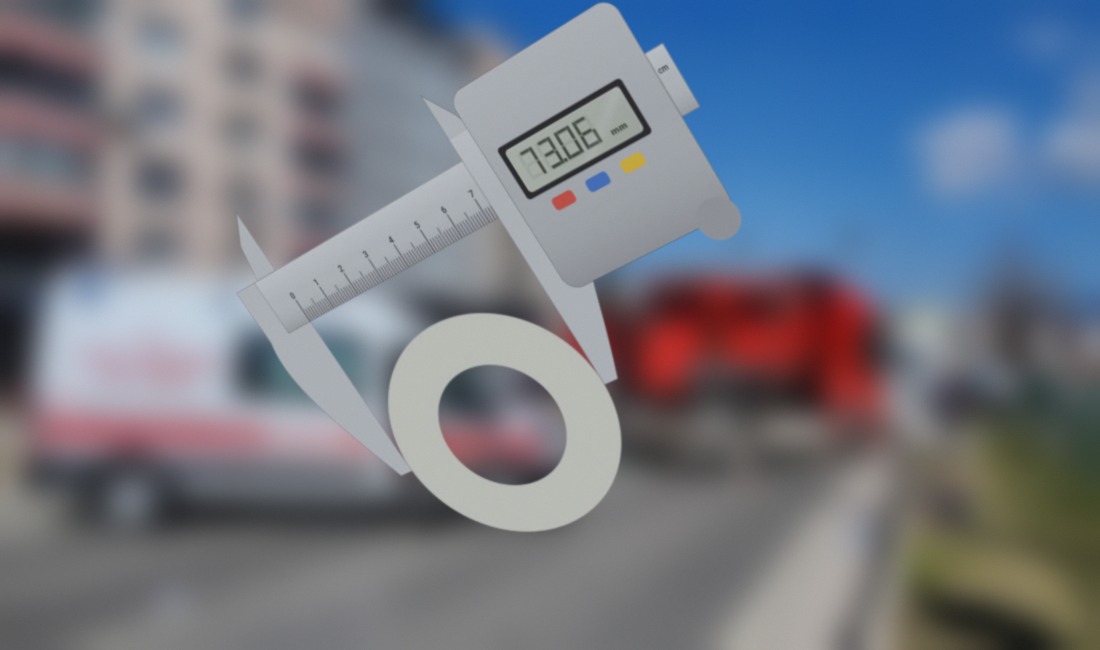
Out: 73.06; mm
